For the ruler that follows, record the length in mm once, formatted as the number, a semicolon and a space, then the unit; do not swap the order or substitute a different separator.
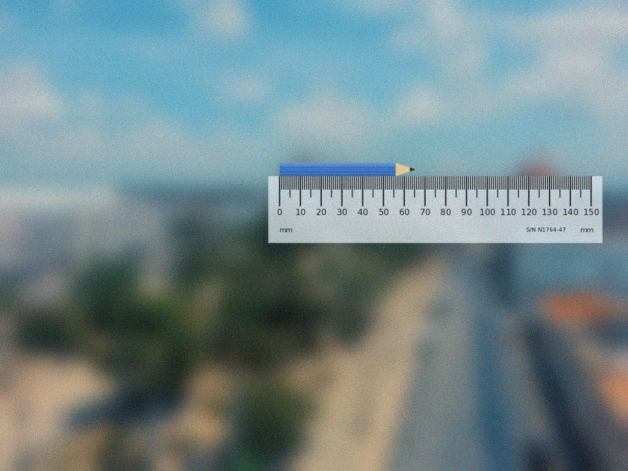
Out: 65; mm
